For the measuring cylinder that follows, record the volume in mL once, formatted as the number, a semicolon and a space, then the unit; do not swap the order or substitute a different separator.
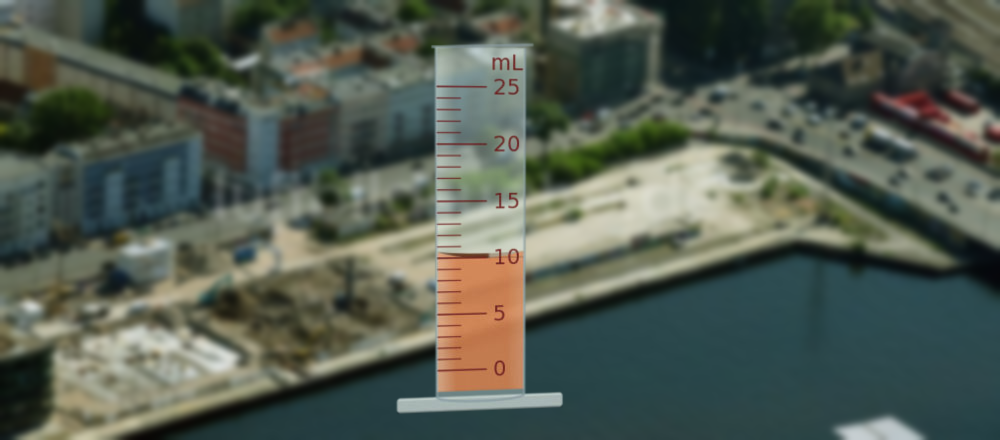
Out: 10; mL
